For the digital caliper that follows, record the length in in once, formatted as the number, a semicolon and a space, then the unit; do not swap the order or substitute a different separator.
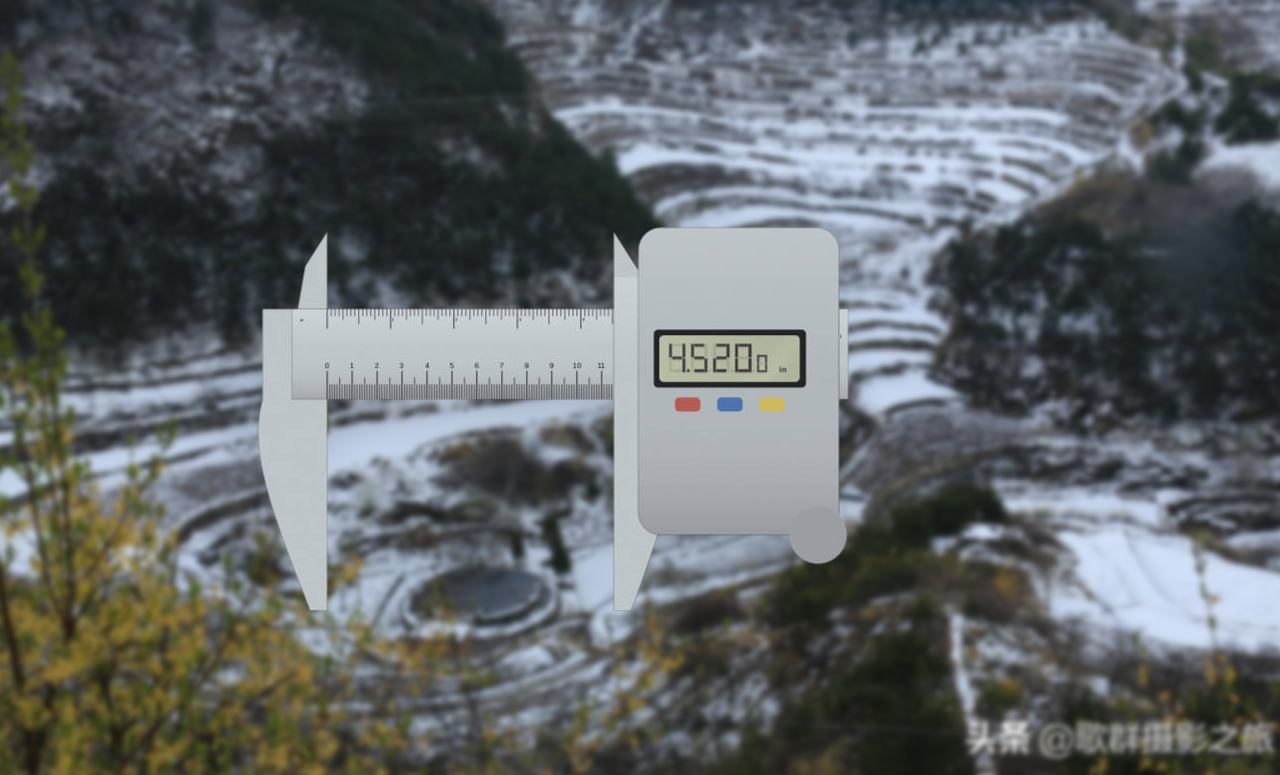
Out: 4.5200; in
